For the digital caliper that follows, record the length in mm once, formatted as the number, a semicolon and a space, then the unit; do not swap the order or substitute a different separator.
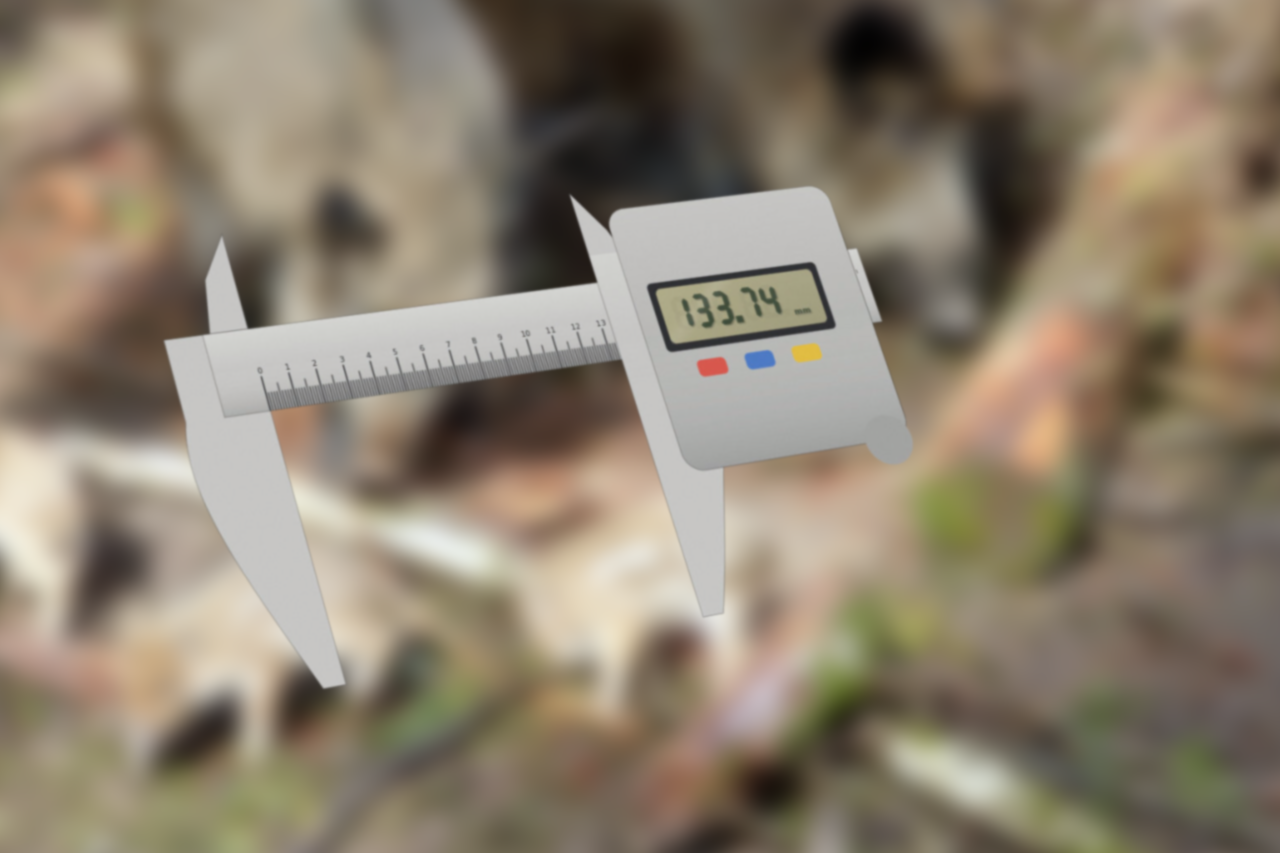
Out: 133.74; mm
